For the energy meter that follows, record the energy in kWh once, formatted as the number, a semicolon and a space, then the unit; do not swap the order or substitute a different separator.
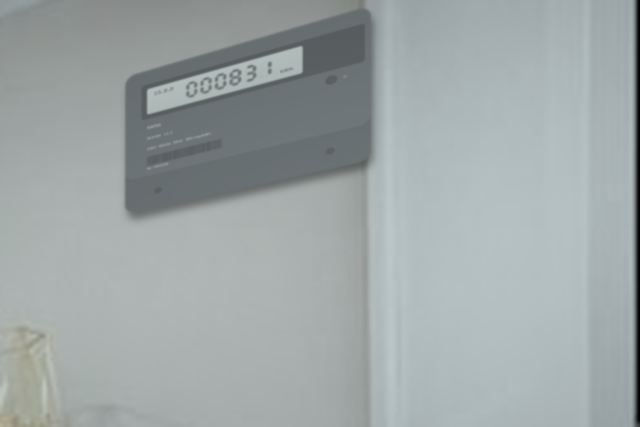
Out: 831; kWh
